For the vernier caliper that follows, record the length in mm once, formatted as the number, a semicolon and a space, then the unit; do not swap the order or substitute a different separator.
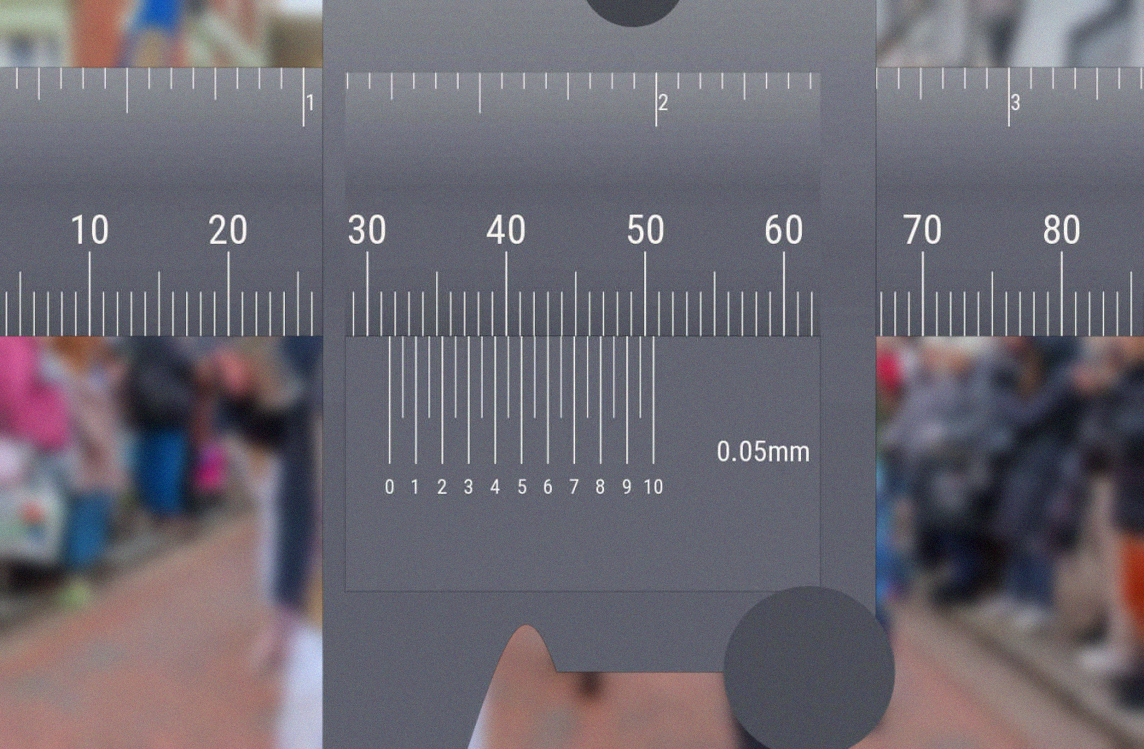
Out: 31.6; mm
